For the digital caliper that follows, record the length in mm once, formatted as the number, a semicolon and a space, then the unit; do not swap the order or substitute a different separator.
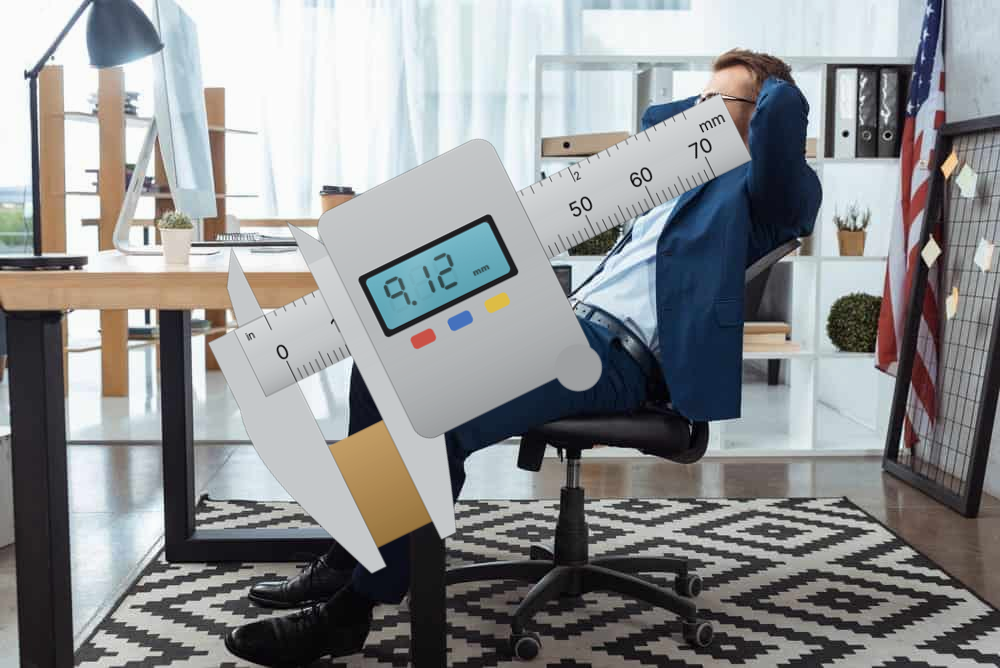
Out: 9.12; mm
